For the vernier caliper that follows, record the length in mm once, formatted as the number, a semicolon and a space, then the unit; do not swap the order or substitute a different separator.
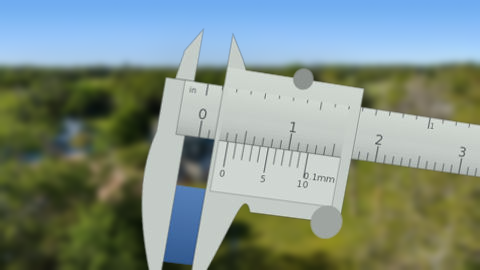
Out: 3.2; mm
